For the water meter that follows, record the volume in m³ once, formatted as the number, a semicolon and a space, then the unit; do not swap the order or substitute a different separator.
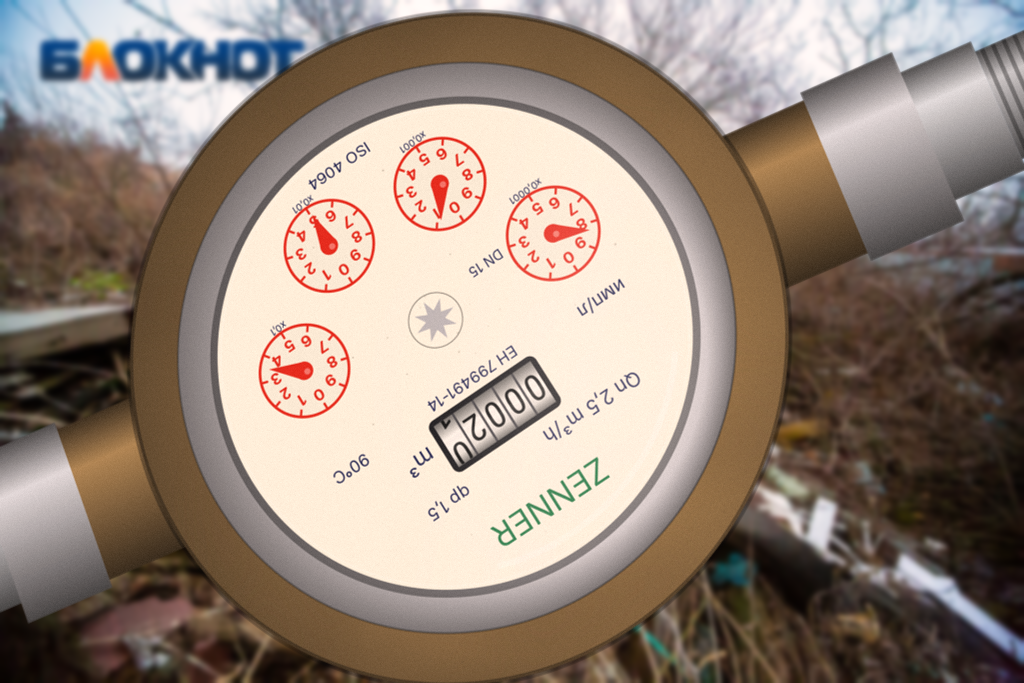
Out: 20.3508; m³
